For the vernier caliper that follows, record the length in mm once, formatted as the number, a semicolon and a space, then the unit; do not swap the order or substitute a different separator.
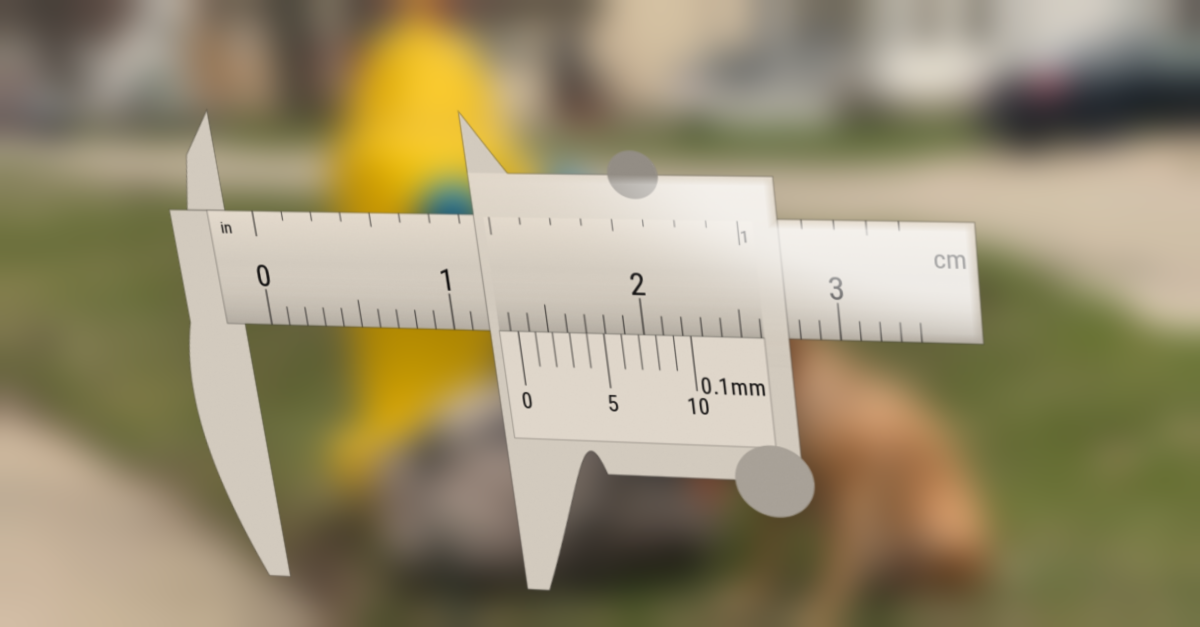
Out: 13.4; mm
